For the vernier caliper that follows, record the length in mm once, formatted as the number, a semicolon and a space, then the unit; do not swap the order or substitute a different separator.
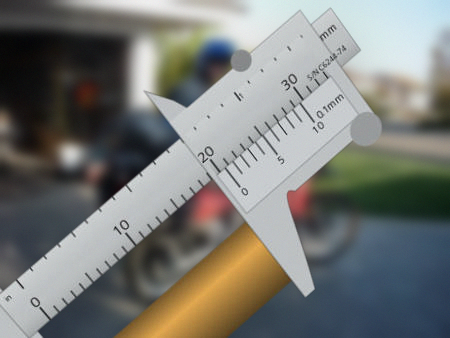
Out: 20.6; mm
